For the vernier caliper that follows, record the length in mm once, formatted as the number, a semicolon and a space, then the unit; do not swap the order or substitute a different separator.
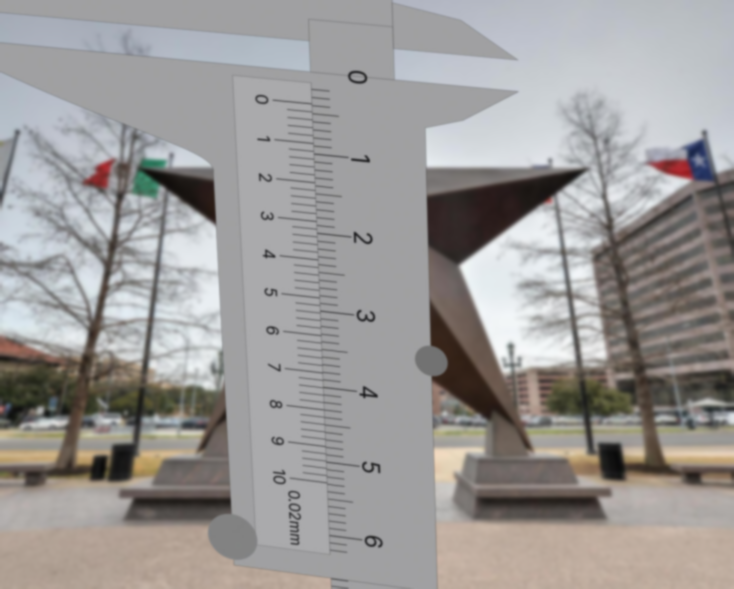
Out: 3.8; mm
